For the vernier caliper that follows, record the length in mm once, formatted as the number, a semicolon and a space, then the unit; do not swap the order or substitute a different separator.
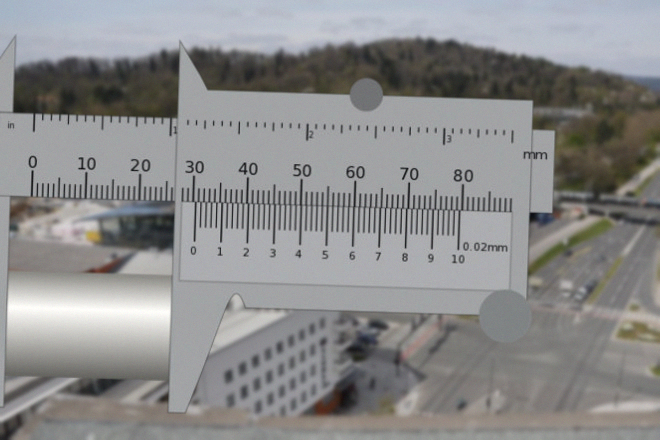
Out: 30.5; mm
